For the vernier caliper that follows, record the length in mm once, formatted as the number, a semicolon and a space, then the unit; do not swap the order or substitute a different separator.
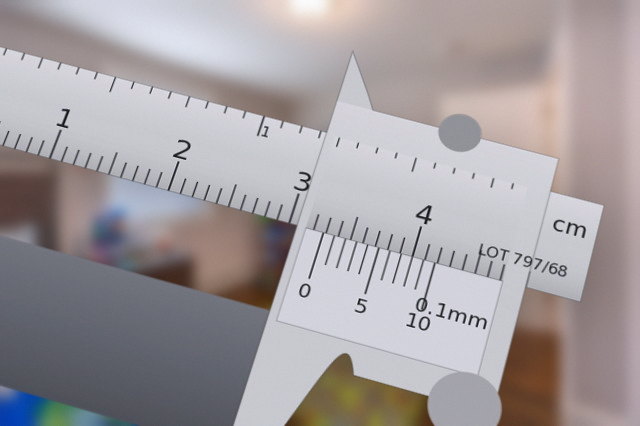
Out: 32.8; mm
